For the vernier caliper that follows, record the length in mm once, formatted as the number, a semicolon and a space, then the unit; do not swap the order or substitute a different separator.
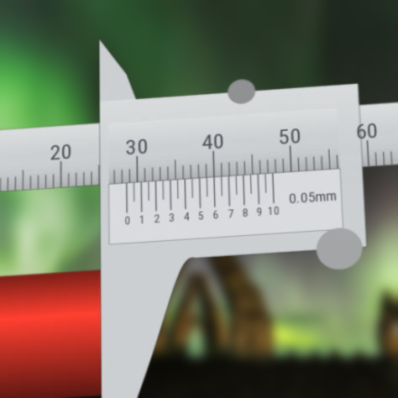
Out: 28.6; mm
